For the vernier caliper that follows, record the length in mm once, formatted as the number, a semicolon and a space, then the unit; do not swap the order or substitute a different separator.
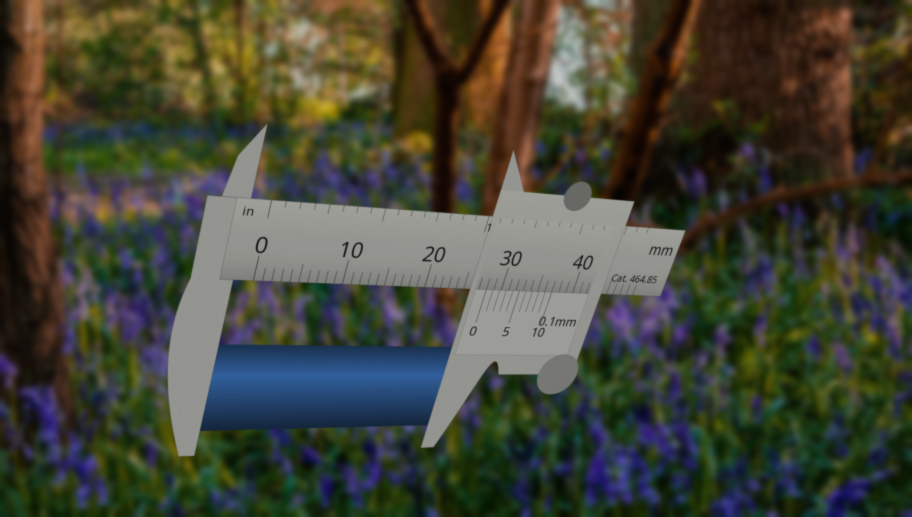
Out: 28.0; mm
